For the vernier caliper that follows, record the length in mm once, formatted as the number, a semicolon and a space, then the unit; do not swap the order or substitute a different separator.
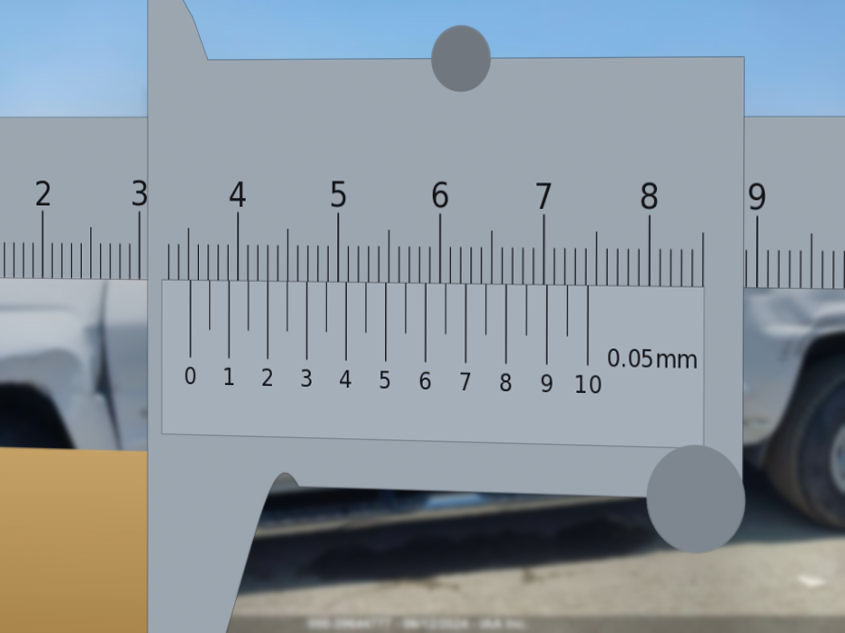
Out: 35.2; mm
